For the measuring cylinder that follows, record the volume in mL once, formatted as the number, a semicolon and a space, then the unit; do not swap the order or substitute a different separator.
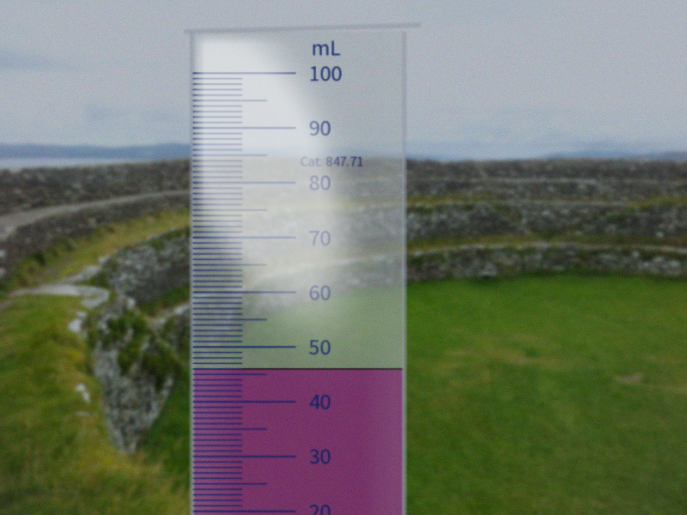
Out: 46; mL
